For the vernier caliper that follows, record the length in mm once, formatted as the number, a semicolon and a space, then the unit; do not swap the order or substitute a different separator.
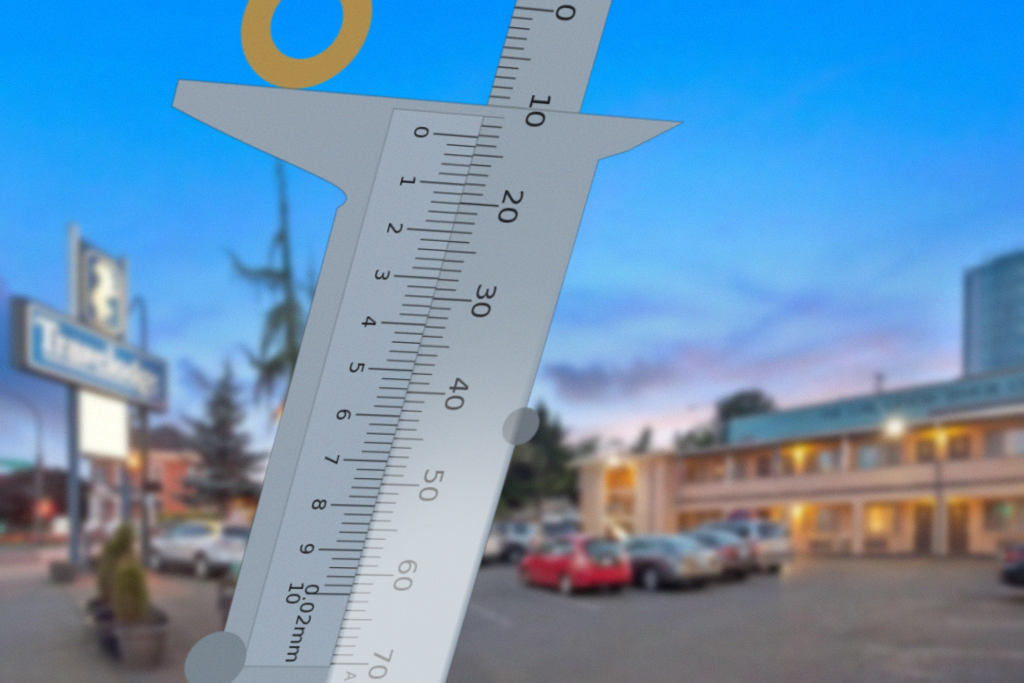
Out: 13.2; mm
